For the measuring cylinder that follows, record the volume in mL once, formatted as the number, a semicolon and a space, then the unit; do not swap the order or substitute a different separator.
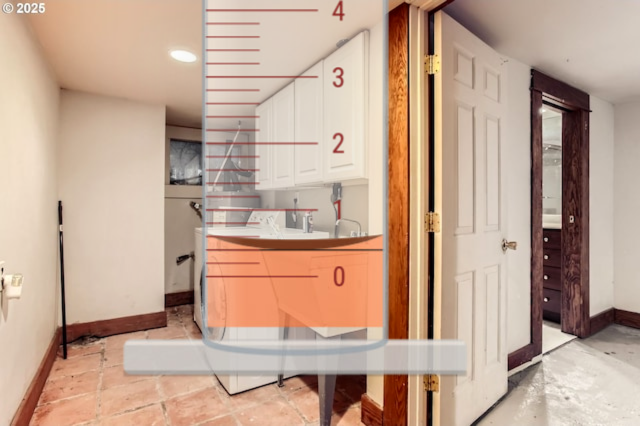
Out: 0.4; mL
